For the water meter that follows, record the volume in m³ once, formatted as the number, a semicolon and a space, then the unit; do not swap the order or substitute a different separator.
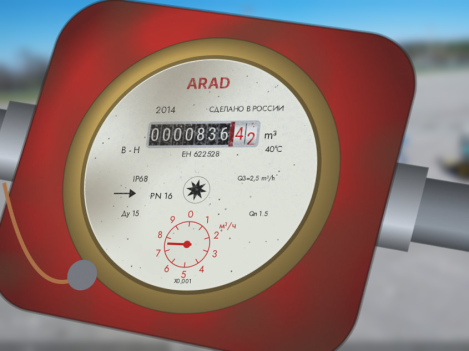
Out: 836.417; m³
